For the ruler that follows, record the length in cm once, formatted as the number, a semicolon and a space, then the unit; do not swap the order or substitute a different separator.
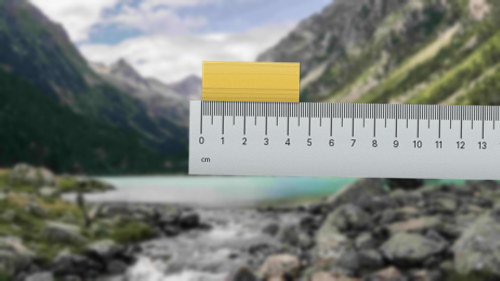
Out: 4.5; cm
